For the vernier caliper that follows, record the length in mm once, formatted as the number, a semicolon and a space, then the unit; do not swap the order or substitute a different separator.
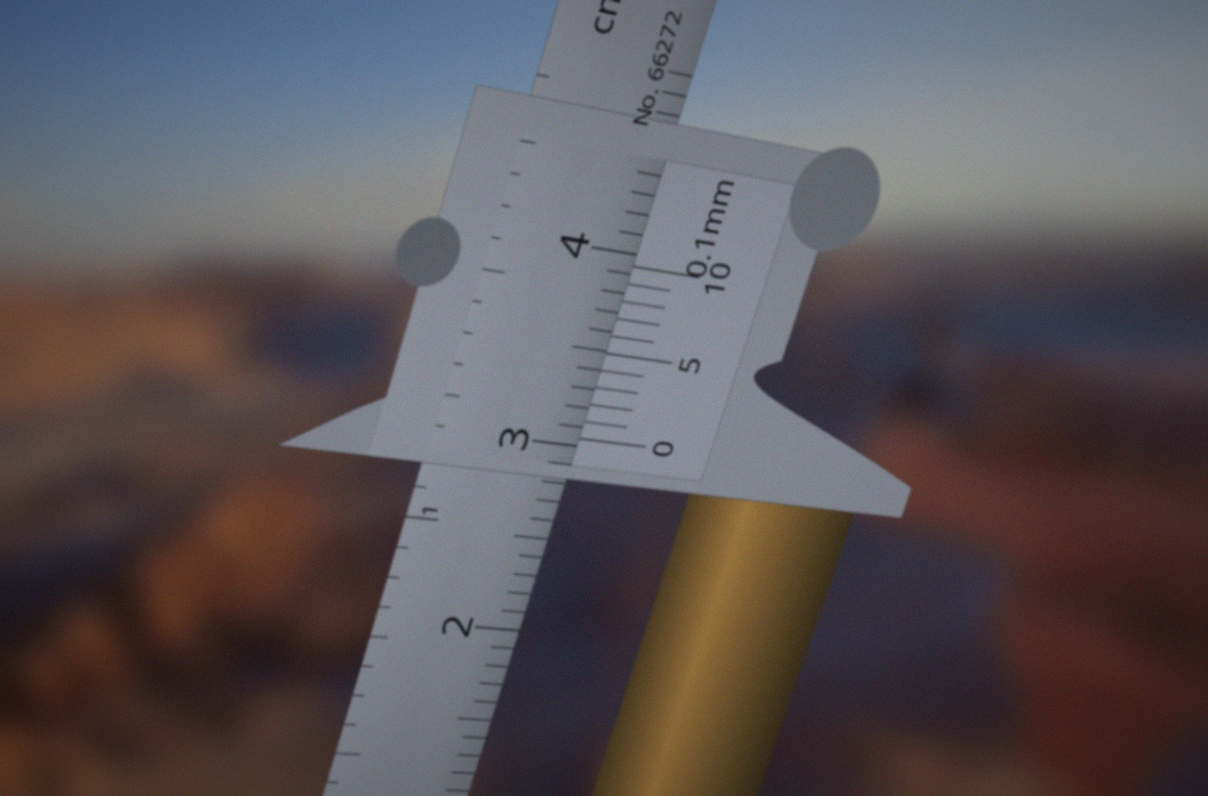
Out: 30.4; mm
